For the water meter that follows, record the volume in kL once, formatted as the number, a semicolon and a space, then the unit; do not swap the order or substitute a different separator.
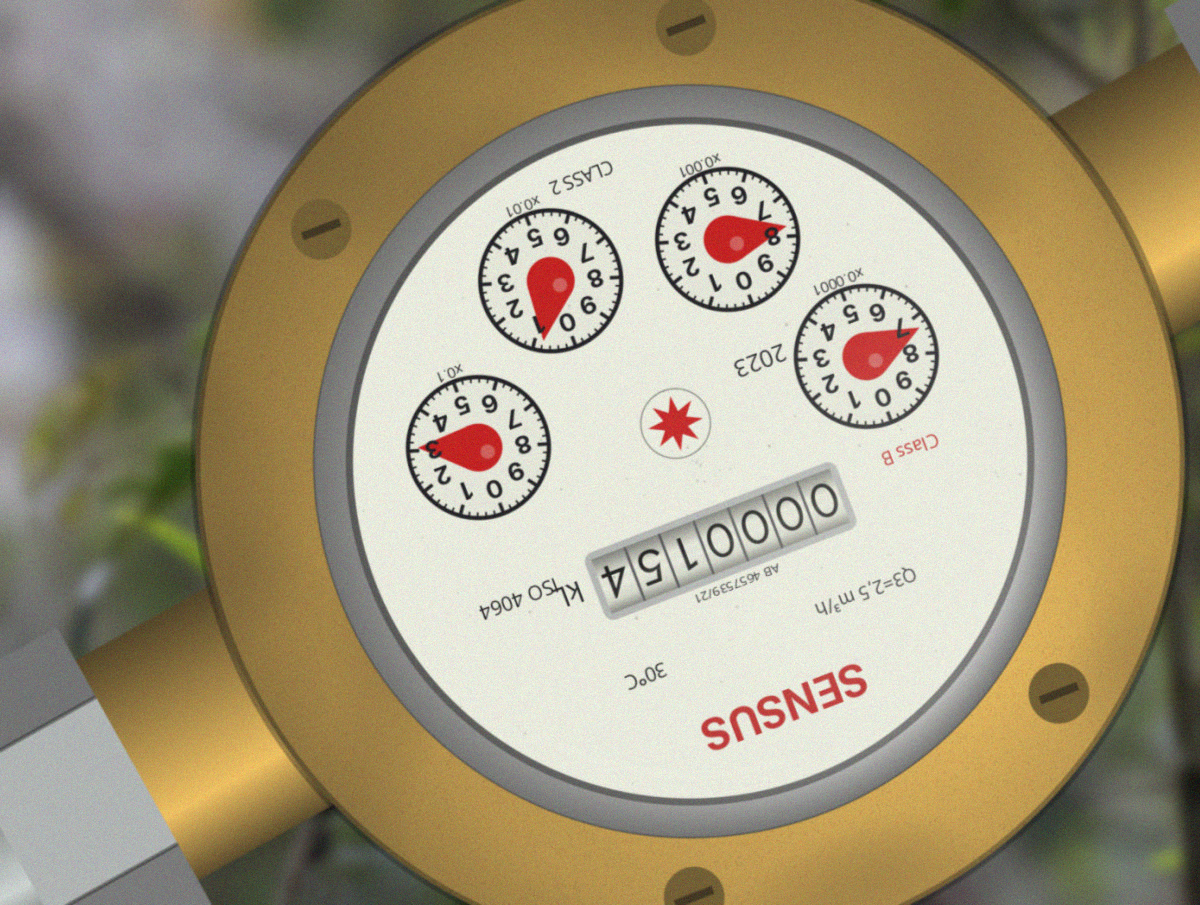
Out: 154.3077; kL
